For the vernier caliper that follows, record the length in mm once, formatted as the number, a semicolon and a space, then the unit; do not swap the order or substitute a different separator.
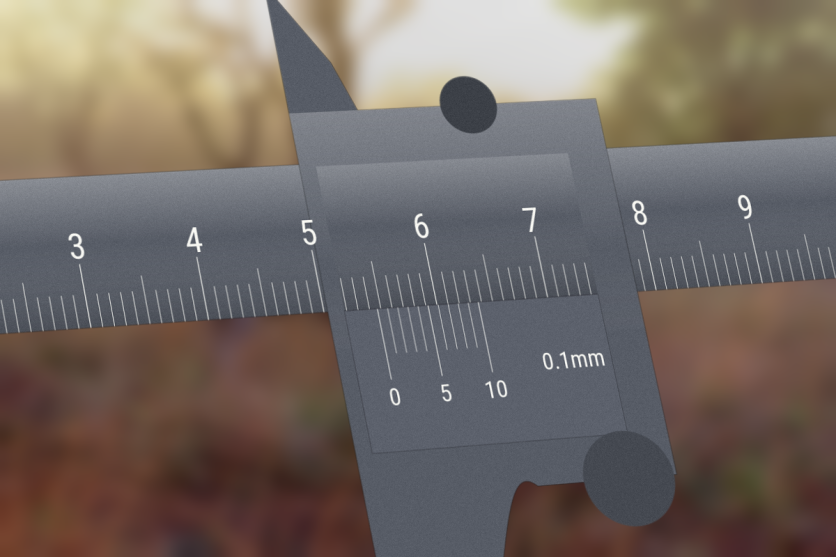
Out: 54.7; mm
